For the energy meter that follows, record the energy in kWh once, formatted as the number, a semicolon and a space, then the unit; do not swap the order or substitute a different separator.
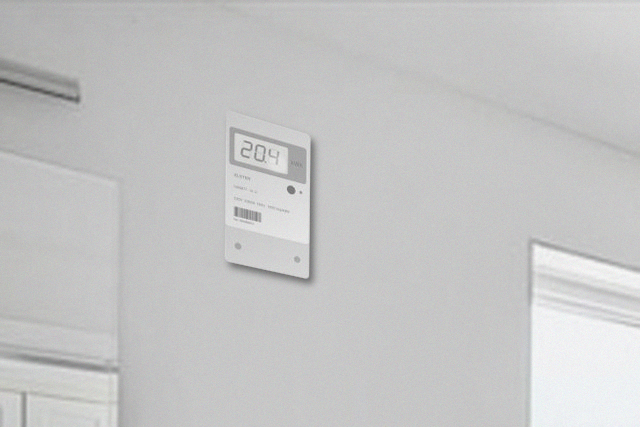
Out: 20.4; kWh
